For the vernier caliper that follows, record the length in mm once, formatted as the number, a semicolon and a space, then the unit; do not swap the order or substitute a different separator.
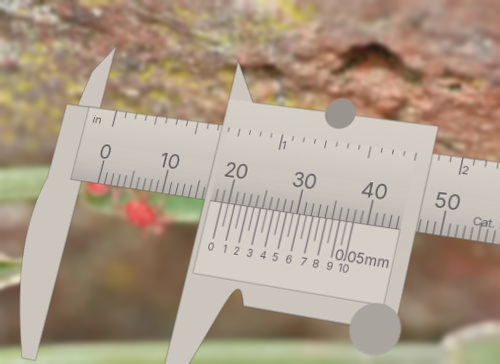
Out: 19.0; mm
